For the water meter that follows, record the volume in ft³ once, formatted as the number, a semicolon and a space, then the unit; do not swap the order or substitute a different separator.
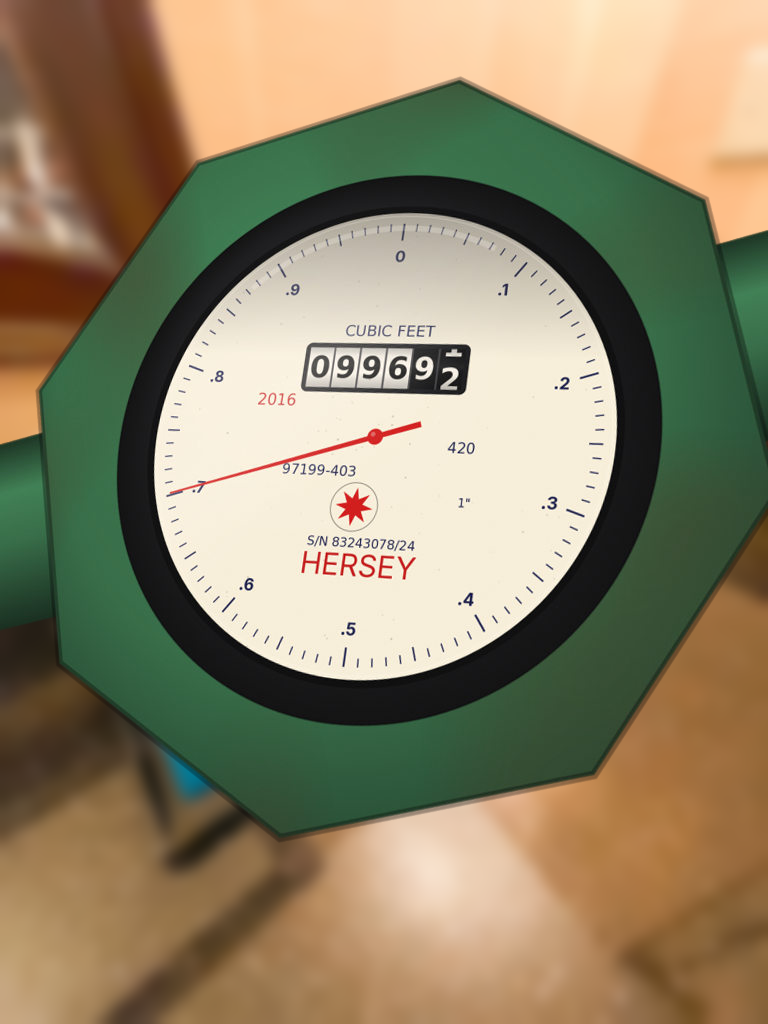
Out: 99691.70; ft³
